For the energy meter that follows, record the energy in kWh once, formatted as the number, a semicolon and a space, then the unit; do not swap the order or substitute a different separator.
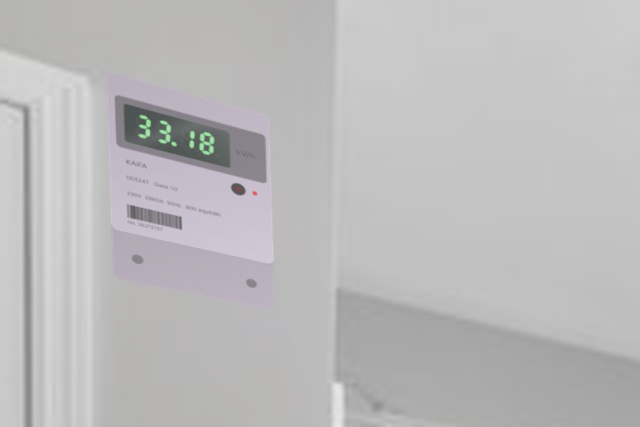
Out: 33.18; kWh
